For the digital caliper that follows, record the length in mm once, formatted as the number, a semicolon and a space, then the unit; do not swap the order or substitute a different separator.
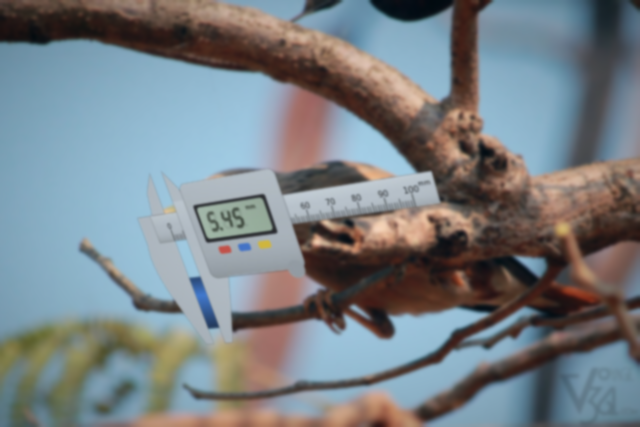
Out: 5.45; mm
